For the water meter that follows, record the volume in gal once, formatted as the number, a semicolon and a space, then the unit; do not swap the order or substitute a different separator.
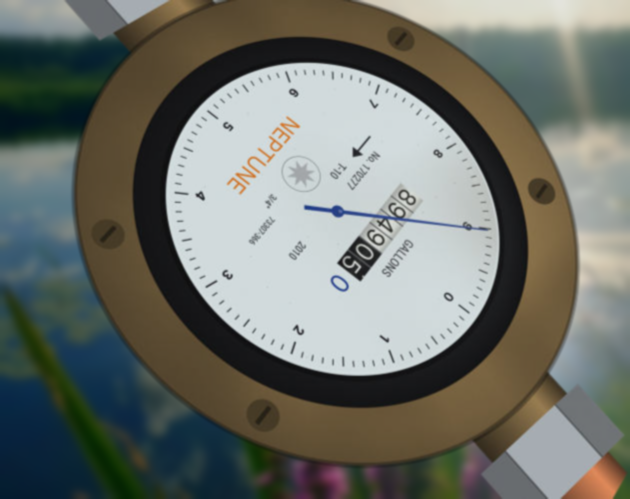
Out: 8949049.0; gal
